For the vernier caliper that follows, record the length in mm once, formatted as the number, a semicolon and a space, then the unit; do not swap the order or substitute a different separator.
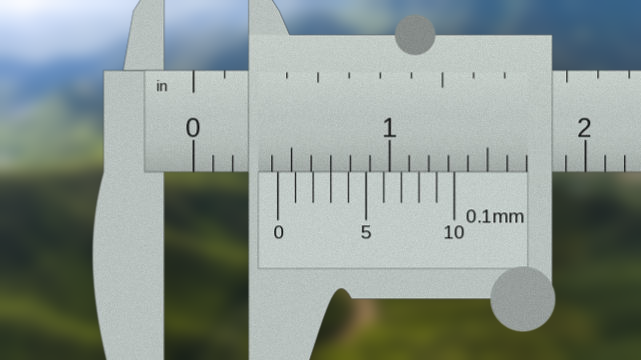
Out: 4.3; mm
